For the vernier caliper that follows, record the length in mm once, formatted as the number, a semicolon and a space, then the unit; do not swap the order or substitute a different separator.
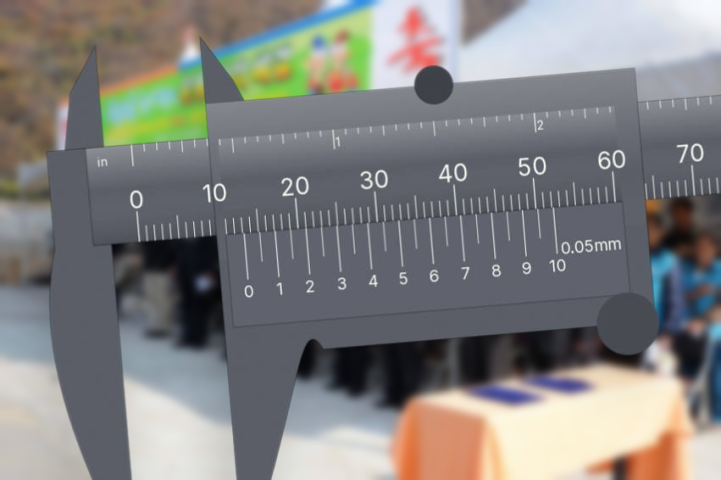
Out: 13.2; mm
